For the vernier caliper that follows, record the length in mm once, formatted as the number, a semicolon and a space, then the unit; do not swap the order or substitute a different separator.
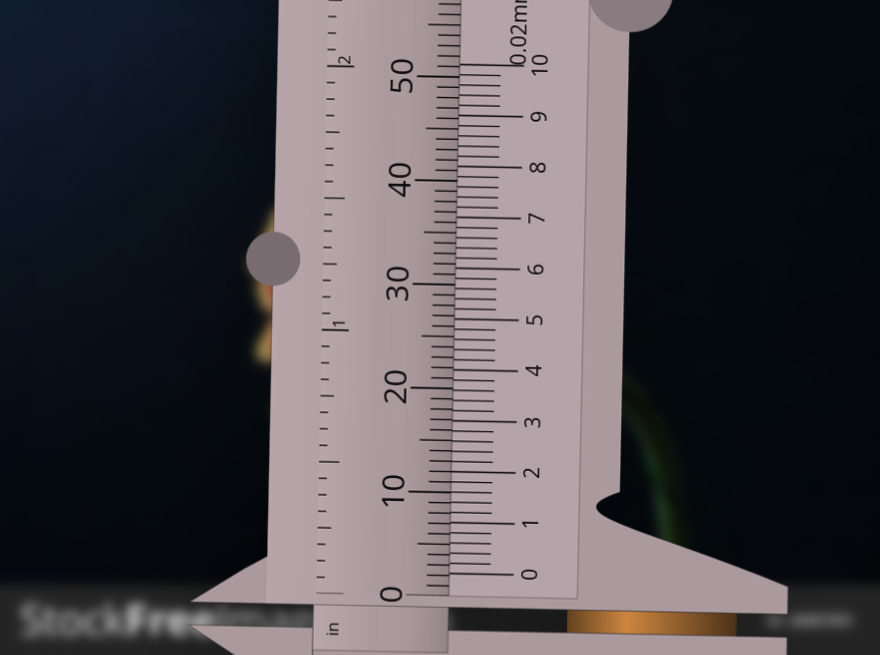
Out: 2.2; mm
